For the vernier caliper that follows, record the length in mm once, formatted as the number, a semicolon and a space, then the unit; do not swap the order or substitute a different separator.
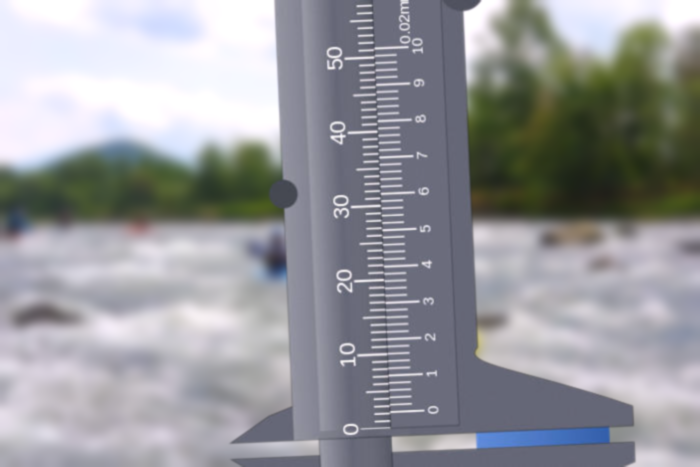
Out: 2.2; mm
